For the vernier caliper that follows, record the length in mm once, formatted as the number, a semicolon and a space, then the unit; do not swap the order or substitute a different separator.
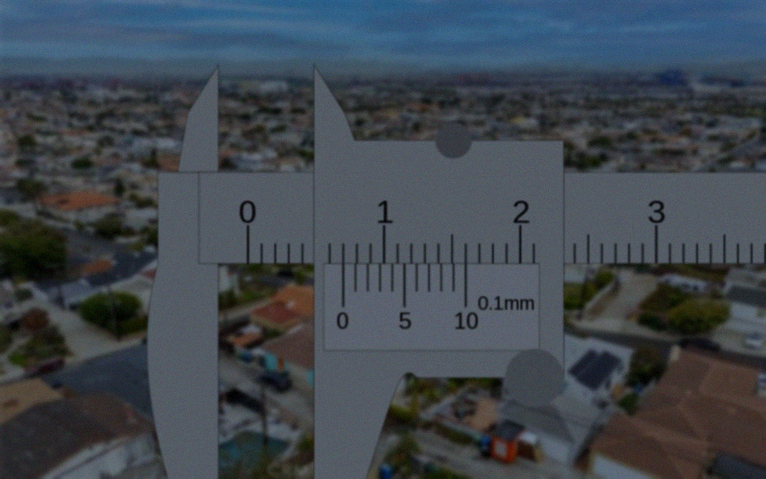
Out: 7.0; mm
